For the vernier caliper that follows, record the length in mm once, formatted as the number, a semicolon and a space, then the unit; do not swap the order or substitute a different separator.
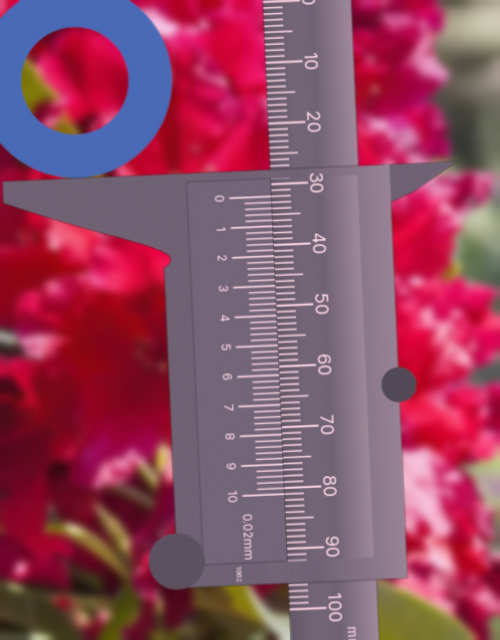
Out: 32.0; mm
